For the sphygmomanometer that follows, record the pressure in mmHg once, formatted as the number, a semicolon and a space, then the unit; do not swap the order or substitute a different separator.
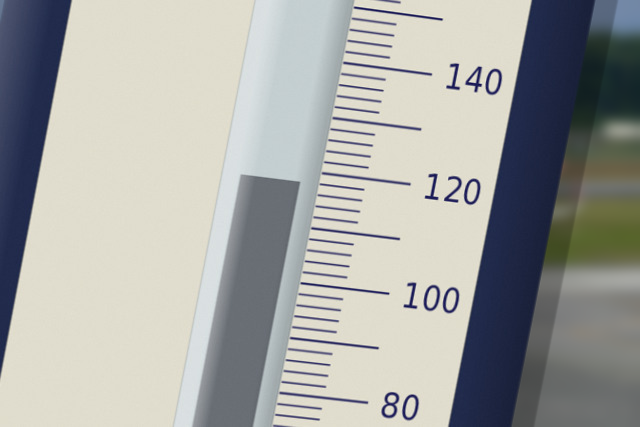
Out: 118; mmHg
